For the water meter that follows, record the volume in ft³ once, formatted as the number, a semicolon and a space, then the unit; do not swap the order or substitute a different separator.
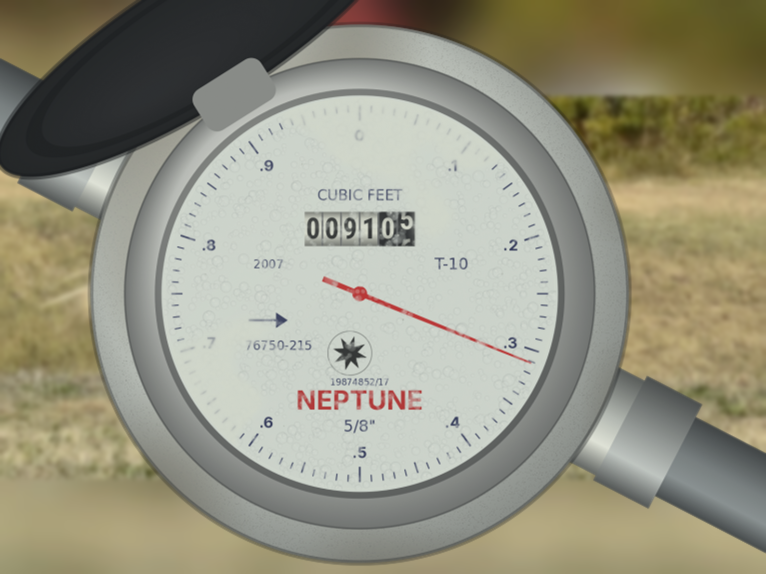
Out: 9105.31; ft³
